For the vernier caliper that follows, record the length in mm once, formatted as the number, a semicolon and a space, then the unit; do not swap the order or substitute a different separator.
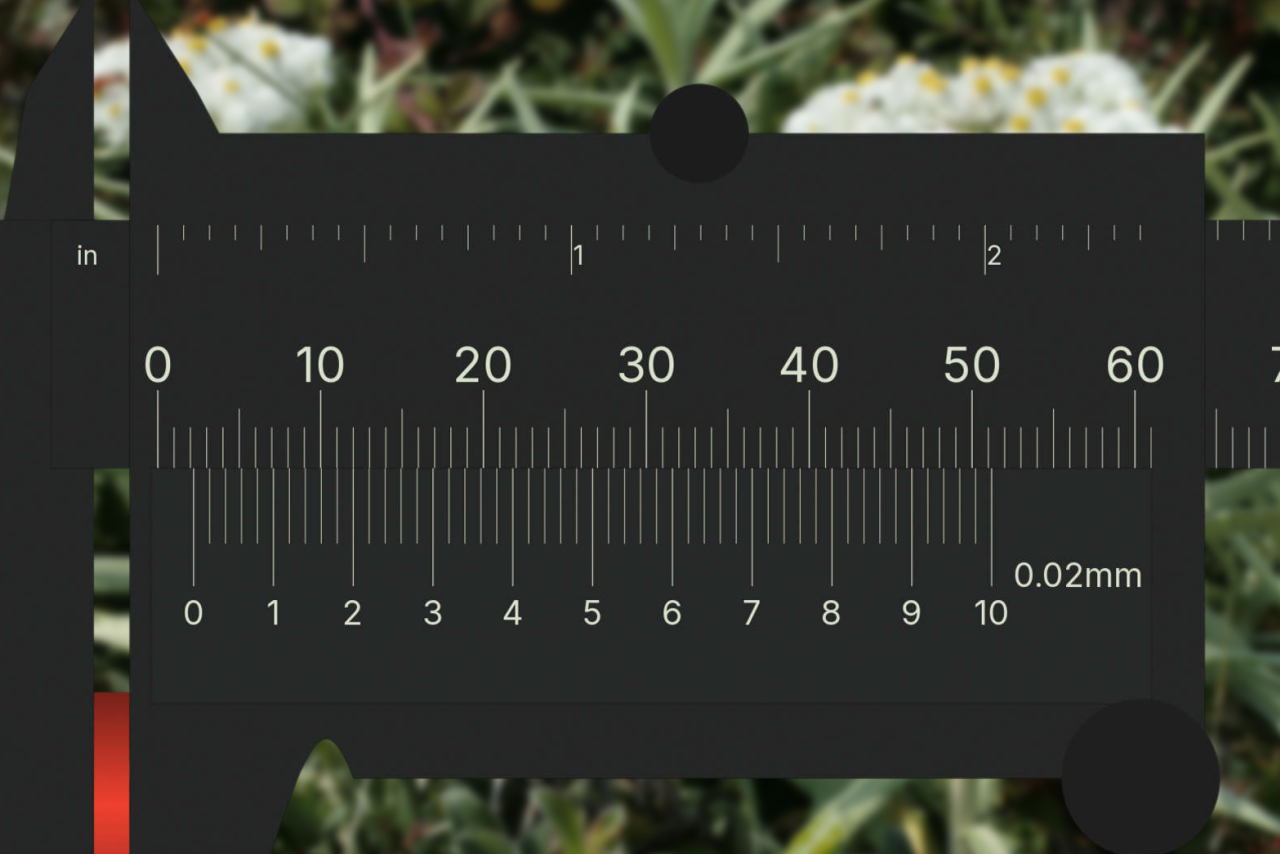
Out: 2.2; mm
